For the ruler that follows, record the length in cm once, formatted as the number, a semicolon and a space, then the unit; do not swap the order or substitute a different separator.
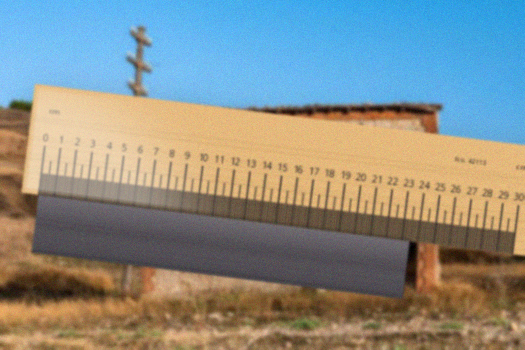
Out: 23.5; cm
